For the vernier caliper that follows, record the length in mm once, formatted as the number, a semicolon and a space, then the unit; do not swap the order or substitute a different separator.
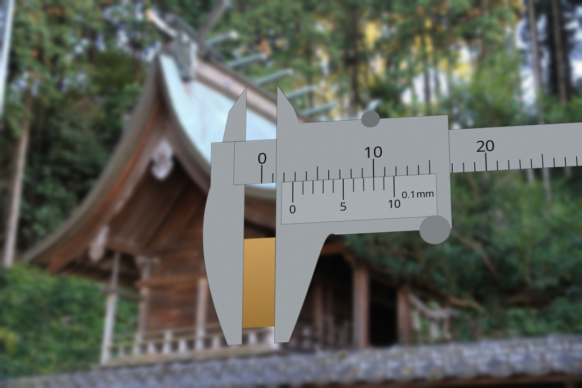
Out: 2.8; mm
